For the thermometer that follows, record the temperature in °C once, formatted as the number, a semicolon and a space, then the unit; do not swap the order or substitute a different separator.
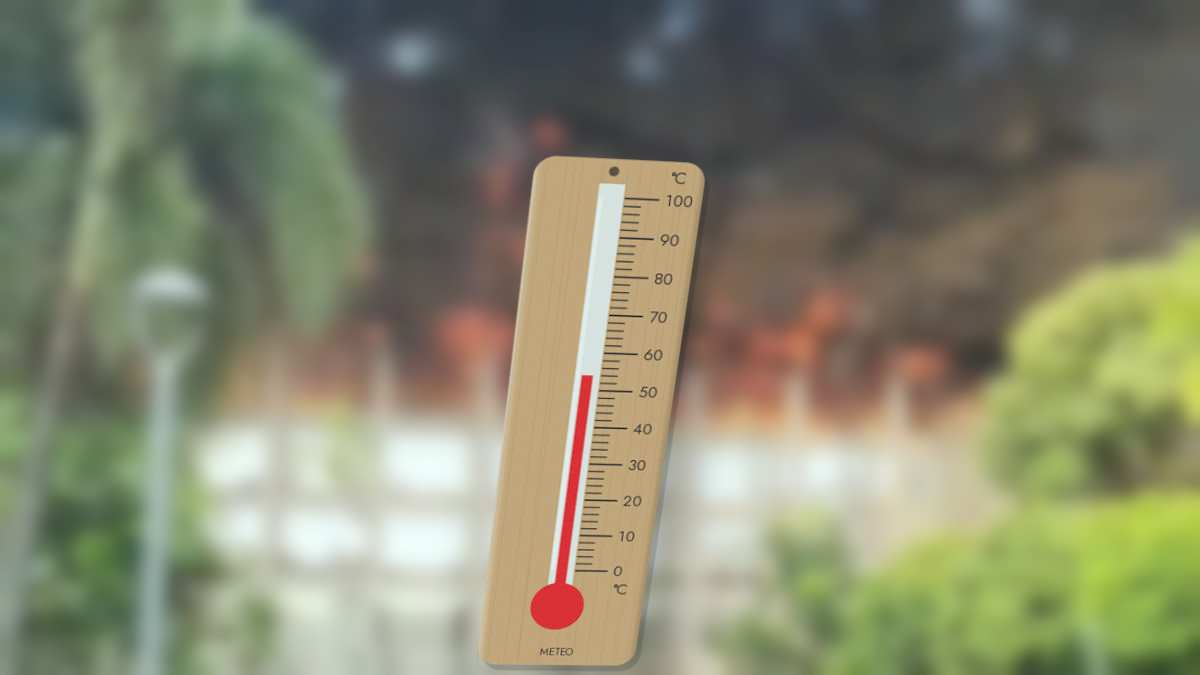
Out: 54; °C
